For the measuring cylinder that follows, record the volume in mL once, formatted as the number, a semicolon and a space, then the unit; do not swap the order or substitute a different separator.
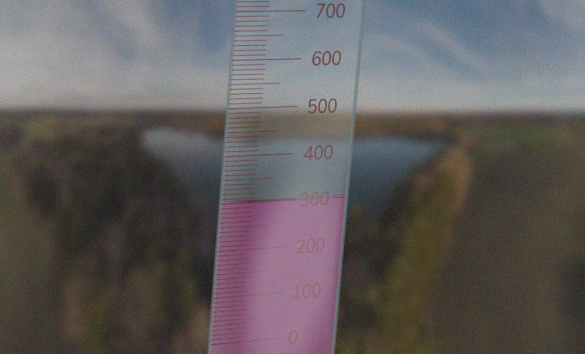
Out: 300; mL
